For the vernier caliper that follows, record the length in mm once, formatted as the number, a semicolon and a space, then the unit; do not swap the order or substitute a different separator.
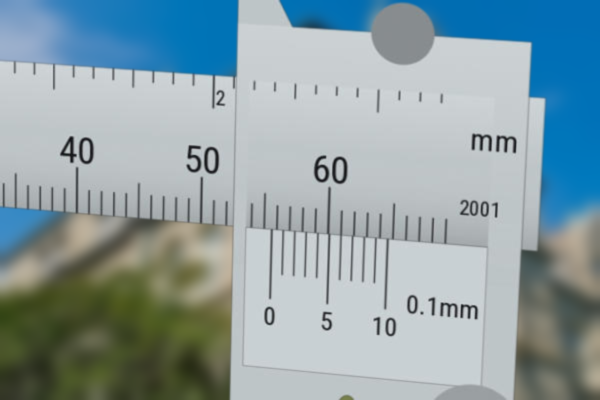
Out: 55.6; mm
